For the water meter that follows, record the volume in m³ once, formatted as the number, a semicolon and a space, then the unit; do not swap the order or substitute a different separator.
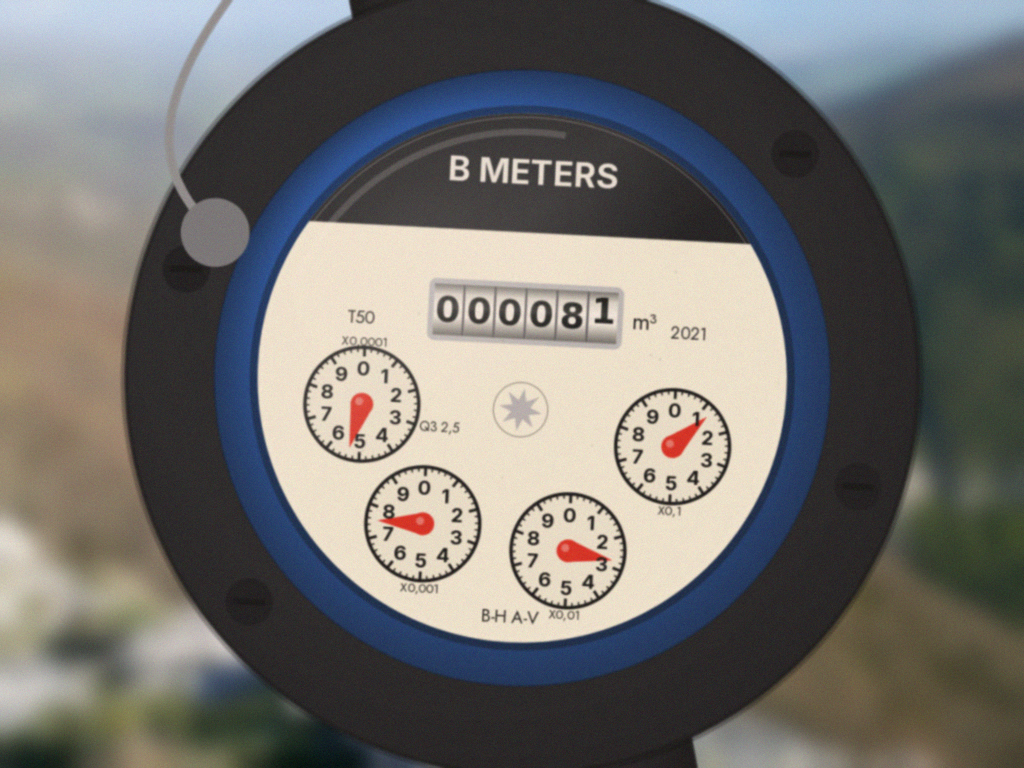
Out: 81.1275; m³
